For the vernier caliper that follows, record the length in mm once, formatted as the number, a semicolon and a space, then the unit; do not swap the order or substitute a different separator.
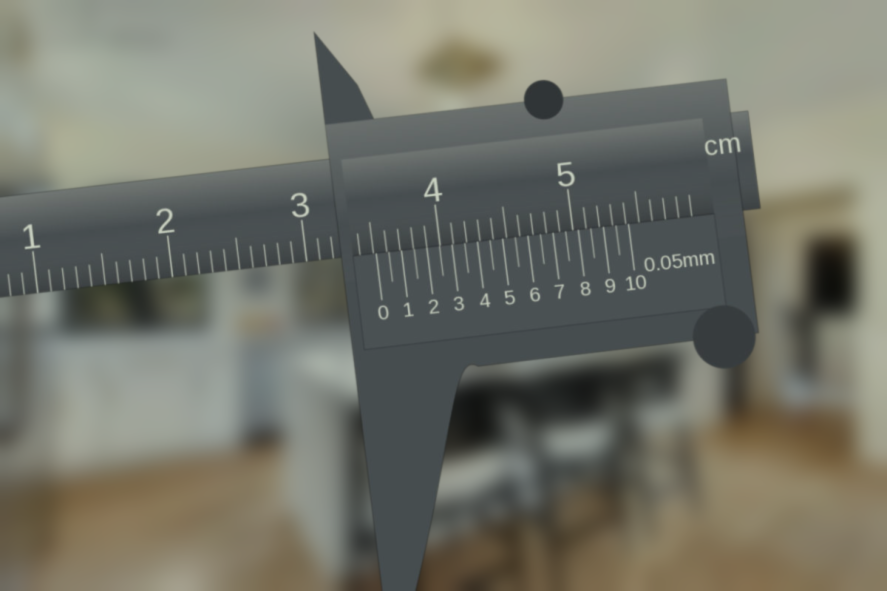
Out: 35.2; mm
